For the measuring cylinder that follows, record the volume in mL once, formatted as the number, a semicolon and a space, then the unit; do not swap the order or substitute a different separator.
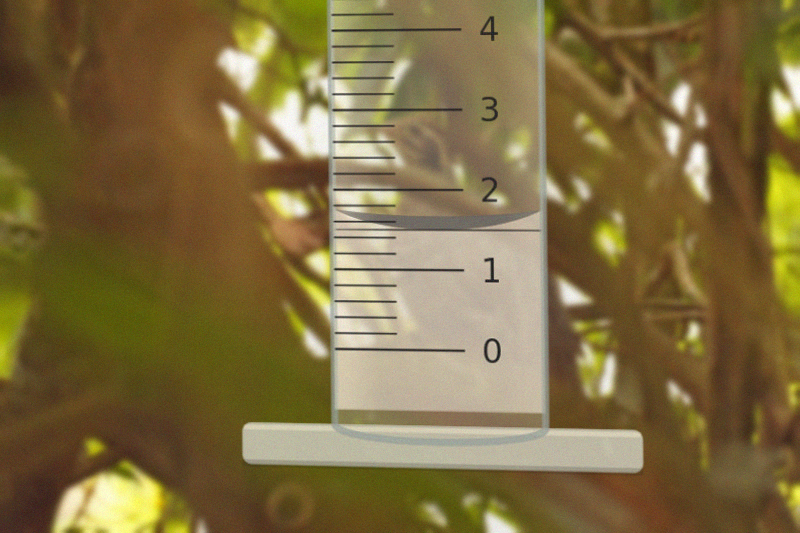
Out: 1.5; mL
